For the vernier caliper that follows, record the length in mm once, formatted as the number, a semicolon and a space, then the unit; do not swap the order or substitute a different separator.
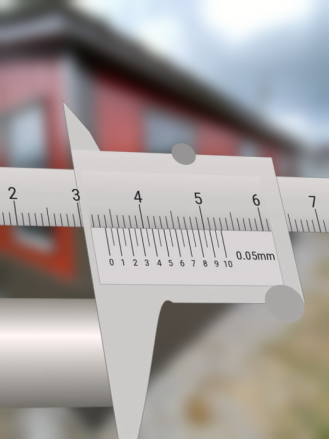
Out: 33.8; mm
